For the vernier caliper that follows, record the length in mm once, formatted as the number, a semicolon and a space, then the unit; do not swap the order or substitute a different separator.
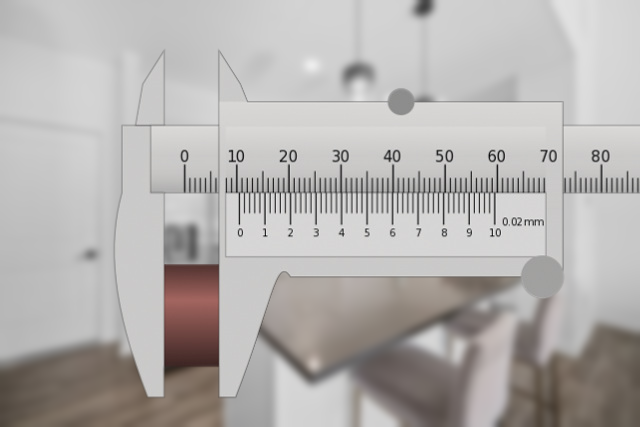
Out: 10.5; mm
